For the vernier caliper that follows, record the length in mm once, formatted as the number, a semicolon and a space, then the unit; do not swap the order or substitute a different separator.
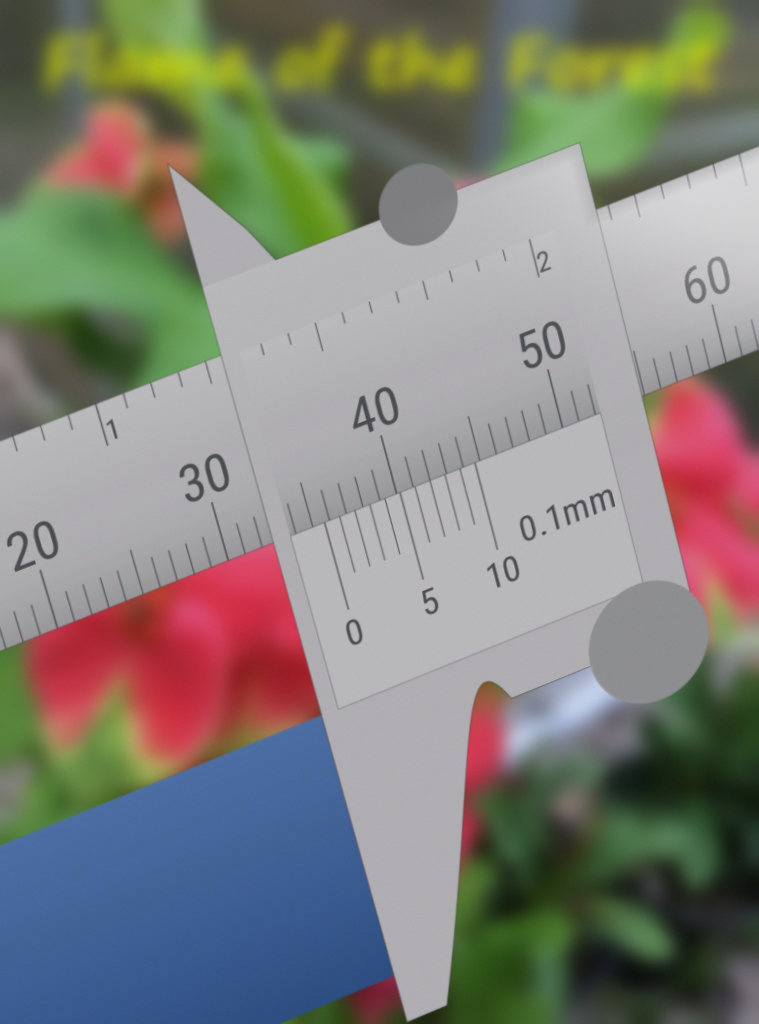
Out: 35.7; mm
